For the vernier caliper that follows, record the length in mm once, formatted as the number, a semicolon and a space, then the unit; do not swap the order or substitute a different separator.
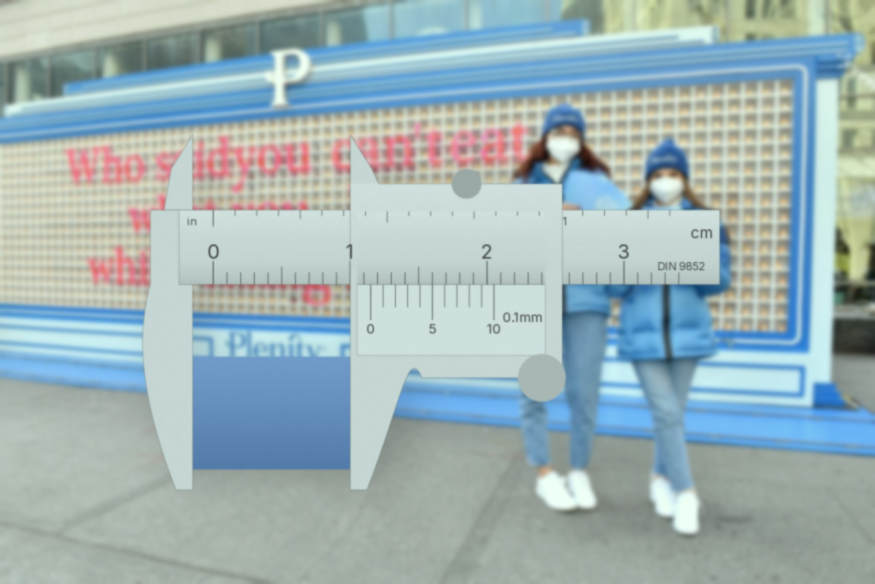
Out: 11.5; mm
